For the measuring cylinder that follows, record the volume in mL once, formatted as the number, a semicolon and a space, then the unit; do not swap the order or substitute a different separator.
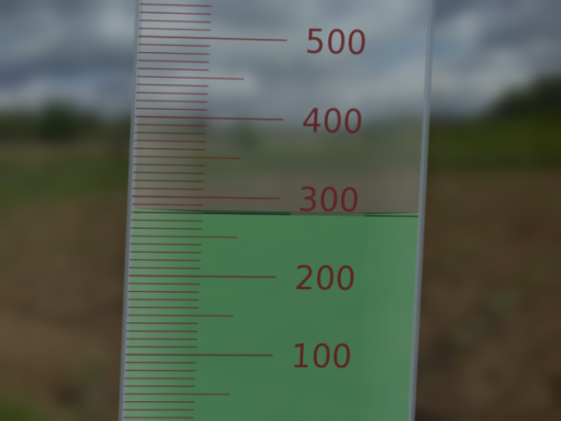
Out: 280; mL
